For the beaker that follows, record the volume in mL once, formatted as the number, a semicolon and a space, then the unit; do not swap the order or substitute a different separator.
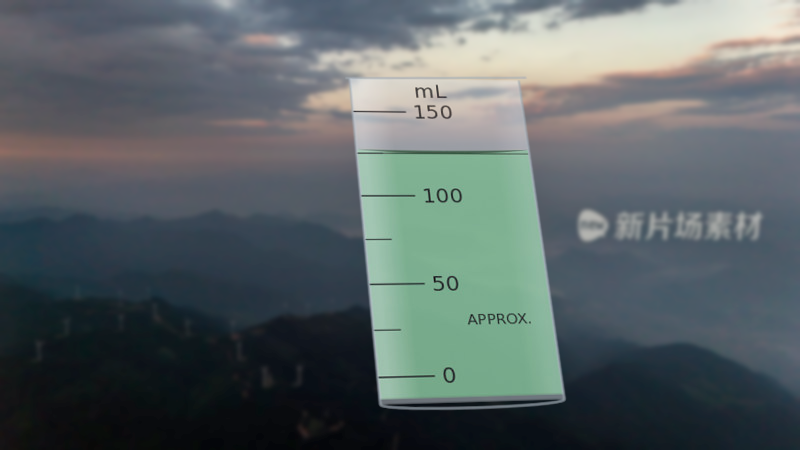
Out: 125; mL
